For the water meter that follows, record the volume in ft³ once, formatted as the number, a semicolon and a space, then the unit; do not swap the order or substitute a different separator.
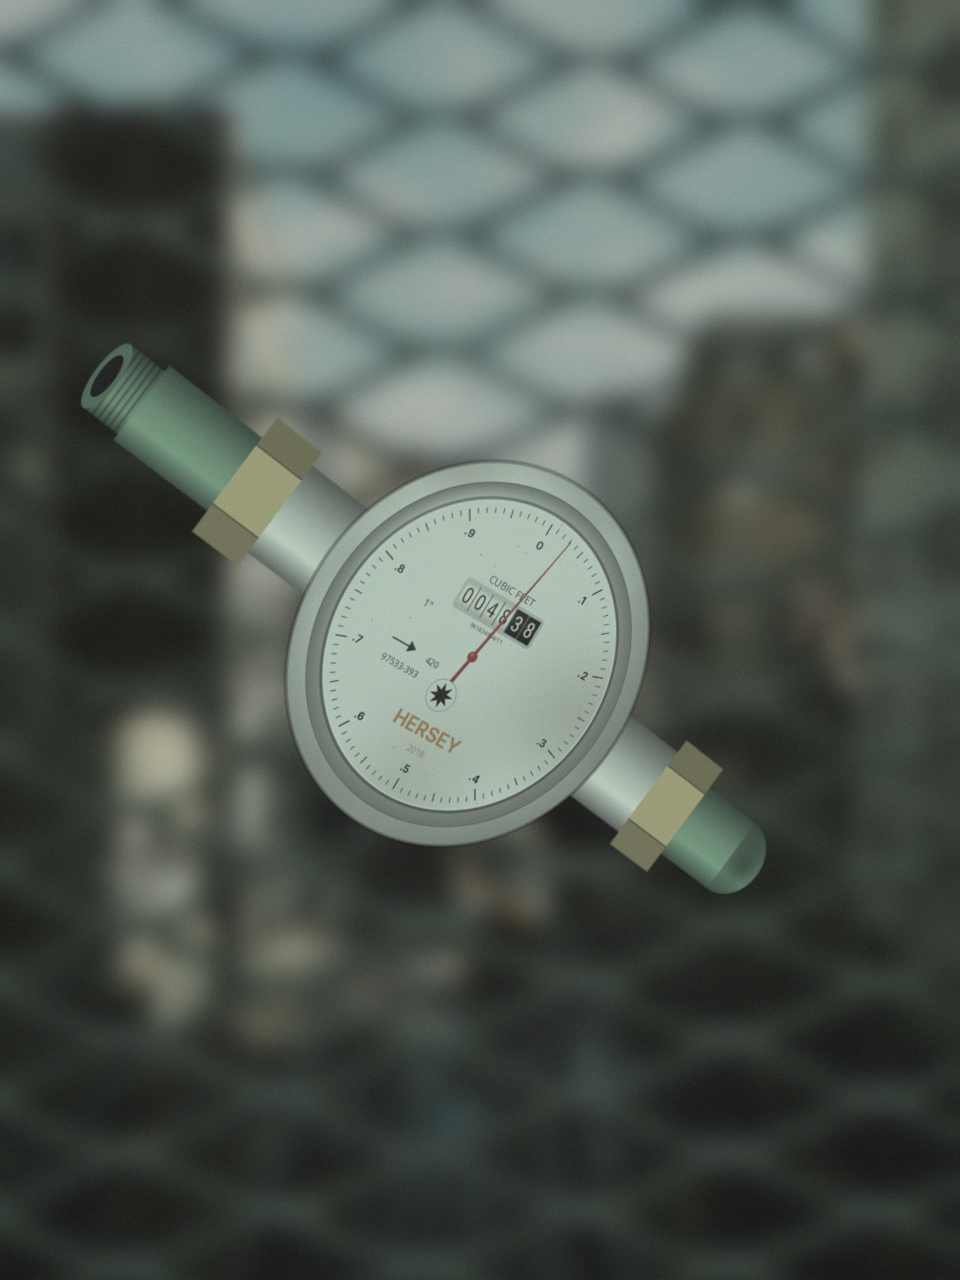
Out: 4838.03; ft³
